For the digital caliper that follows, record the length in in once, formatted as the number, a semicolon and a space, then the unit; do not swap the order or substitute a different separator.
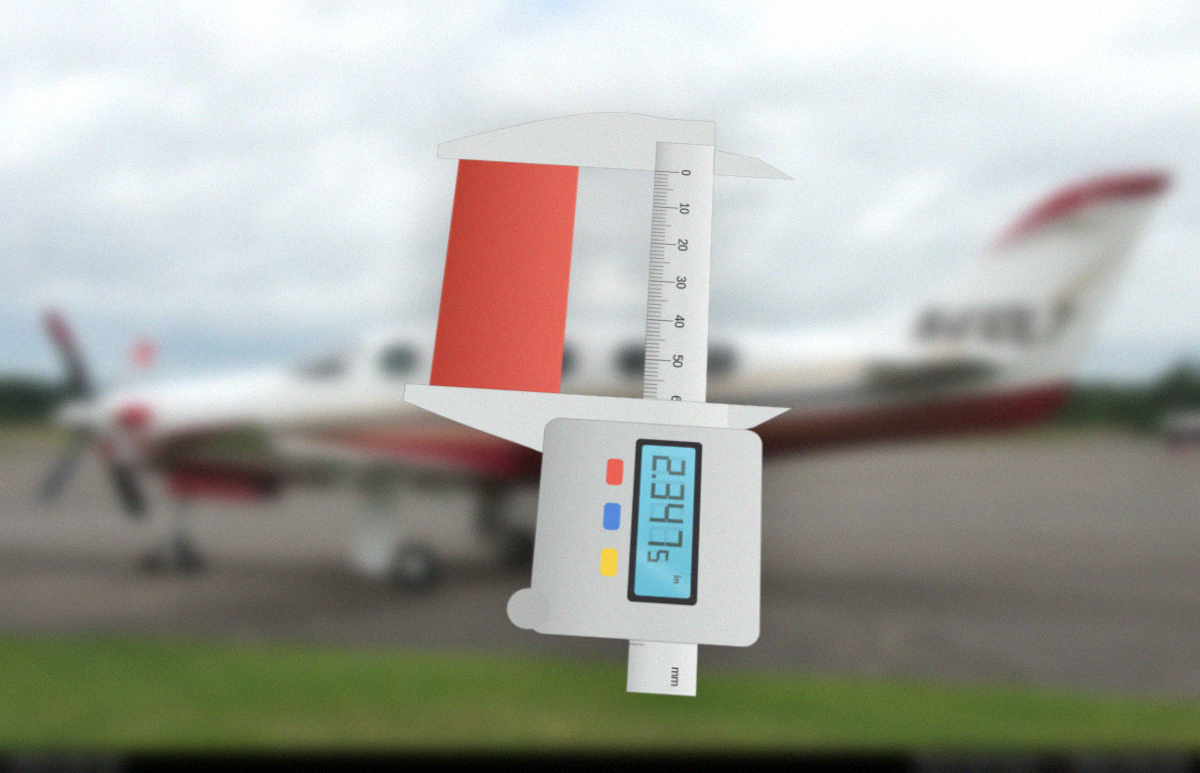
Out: 2.3475; in
